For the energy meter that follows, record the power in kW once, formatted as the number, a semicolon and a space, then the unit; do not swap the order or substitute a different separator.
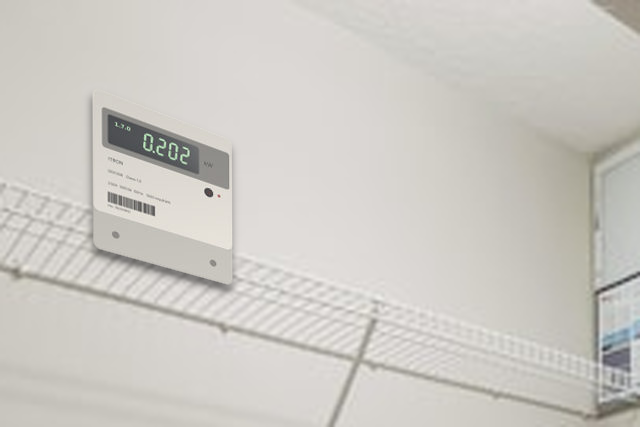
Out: 0.202; kW
